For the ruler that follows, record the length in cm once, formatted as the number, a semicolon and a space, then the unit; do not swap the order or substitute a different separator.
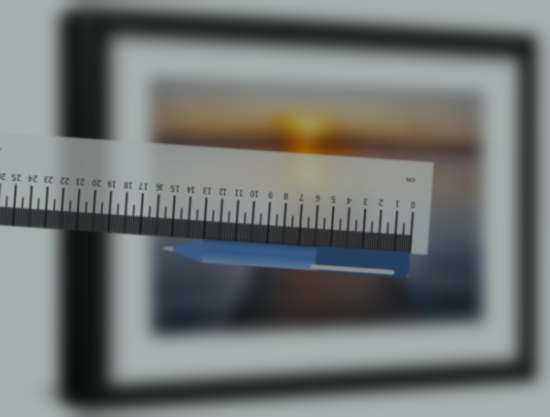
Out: 15.5; cm
